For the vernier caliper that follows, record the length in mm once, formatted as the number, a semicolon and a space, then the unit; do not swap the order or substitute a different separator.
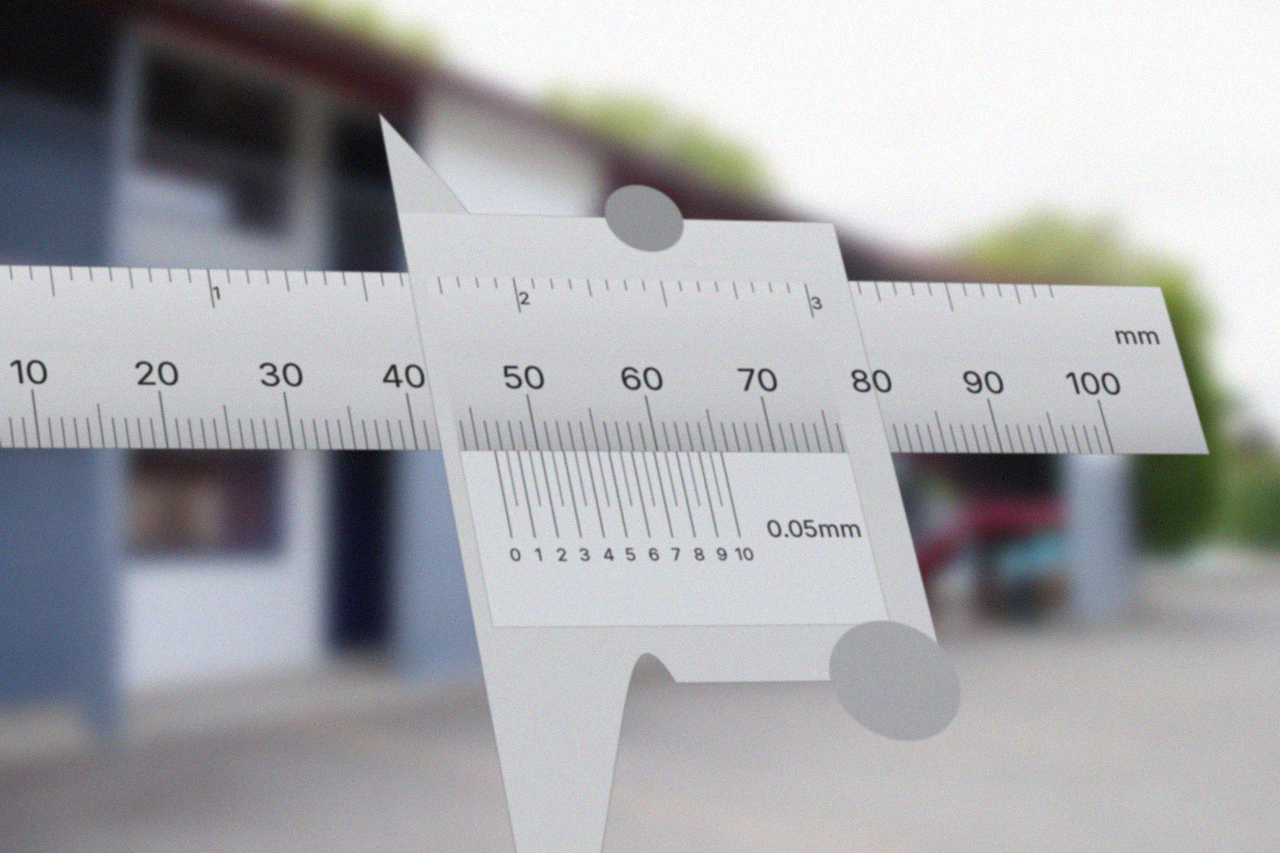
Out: 46.4; mm
